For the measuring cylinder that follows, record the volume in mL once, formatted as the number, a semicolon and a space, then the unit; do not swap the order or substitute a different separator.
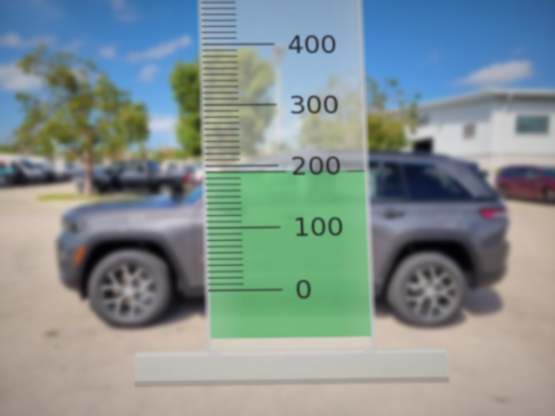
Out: 190; mL
